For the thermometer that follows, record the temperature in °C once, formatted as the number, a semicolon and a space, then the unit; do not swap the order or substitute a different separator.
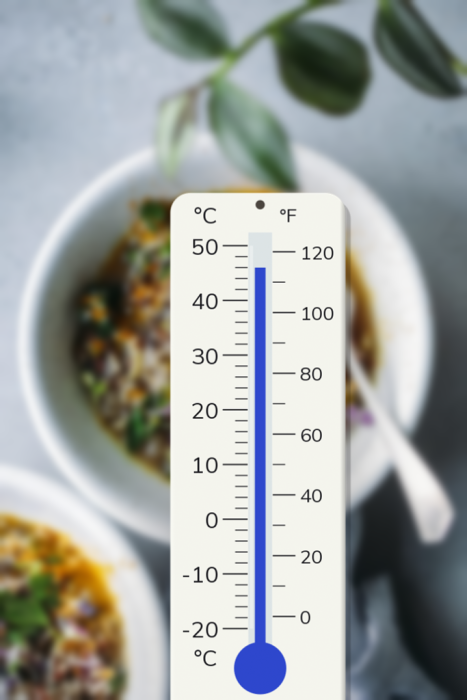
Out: 46; °C
